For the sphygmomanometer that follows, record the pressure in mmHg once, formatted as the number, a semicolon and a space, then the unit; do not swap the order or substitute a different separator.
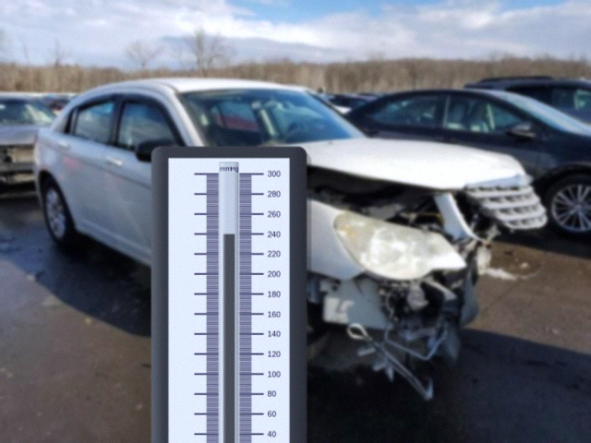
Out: 240; mmHg
